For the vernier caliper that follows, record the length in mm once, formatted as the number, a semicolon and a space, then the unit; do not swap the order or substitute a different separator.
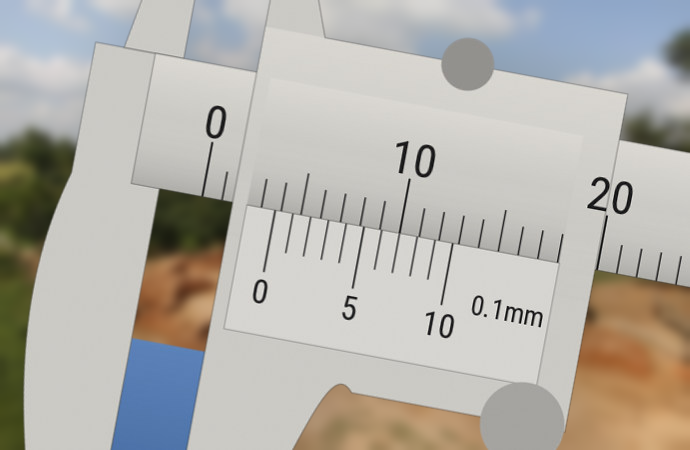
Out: 3.7; mm
